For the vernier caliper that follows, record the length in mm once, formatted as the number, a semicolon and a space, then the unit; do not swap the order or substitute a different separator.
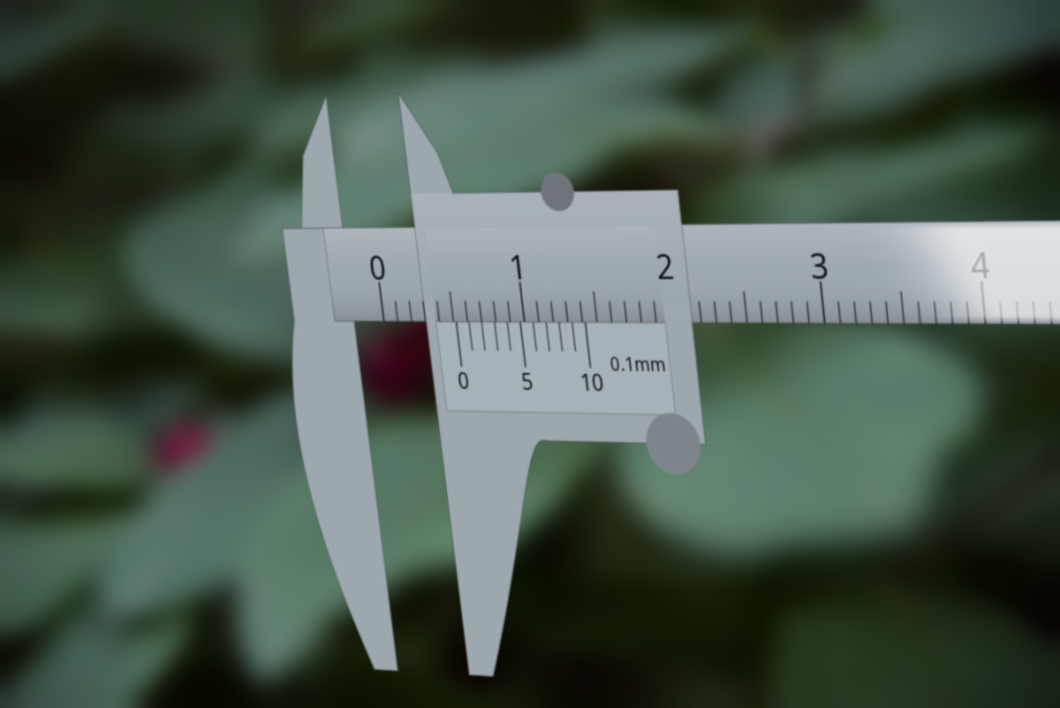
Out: 5.2; mm
